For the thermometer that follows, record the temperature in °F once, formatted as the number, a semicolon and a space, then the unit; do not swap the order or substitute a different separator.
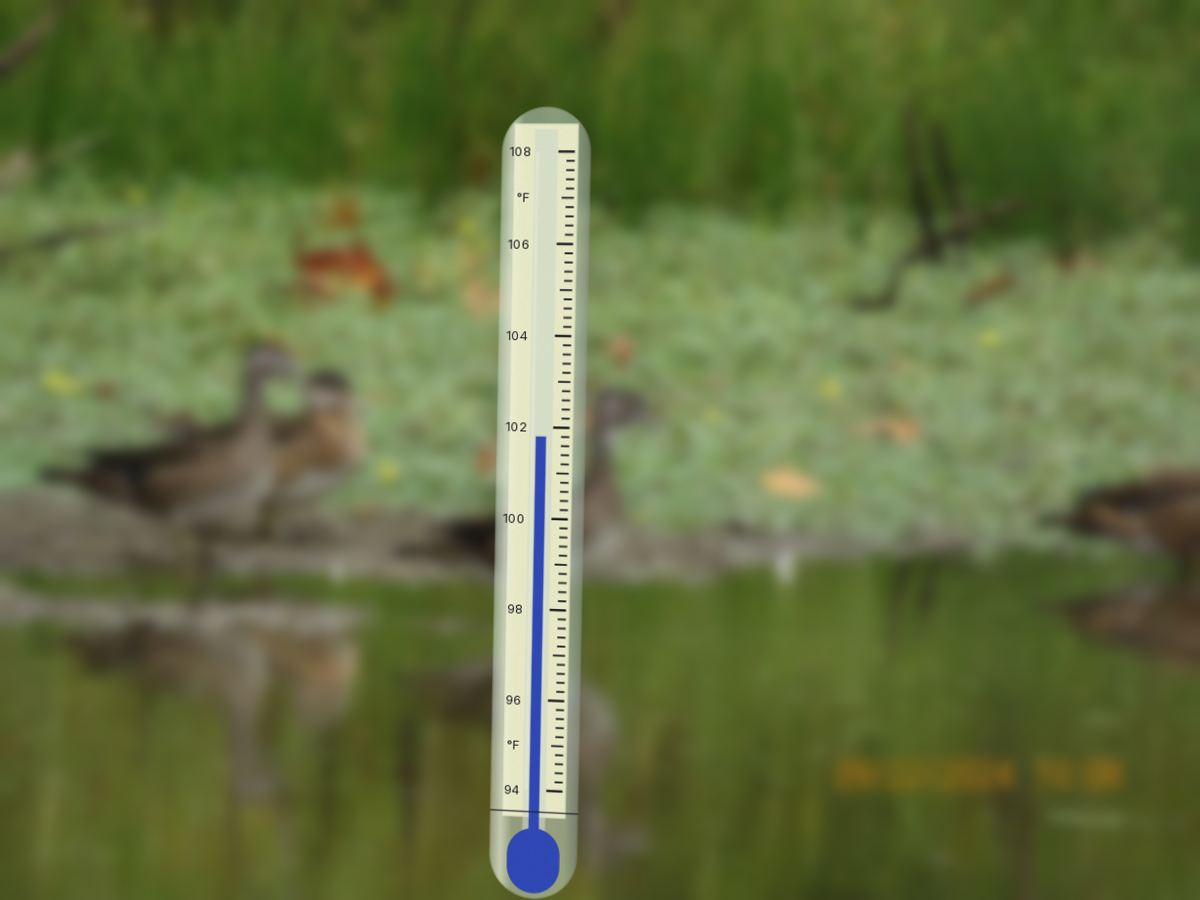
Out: 101.8; °F
